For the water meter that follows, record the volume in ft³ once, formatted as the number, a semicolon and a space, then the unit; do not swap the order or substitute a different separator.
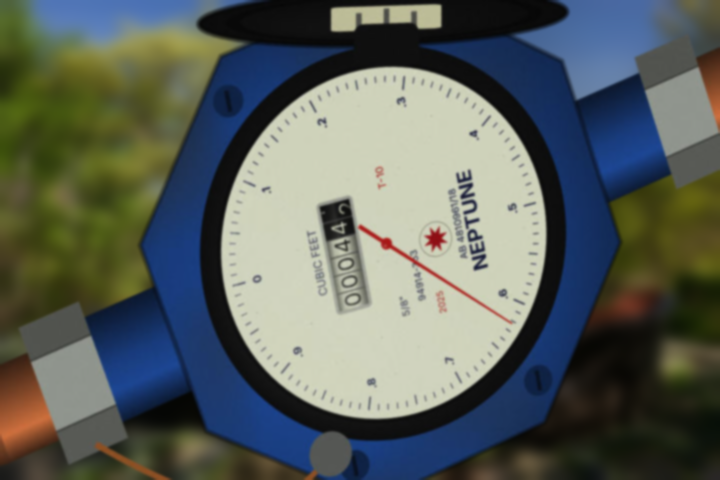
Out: 441.62; ft³
